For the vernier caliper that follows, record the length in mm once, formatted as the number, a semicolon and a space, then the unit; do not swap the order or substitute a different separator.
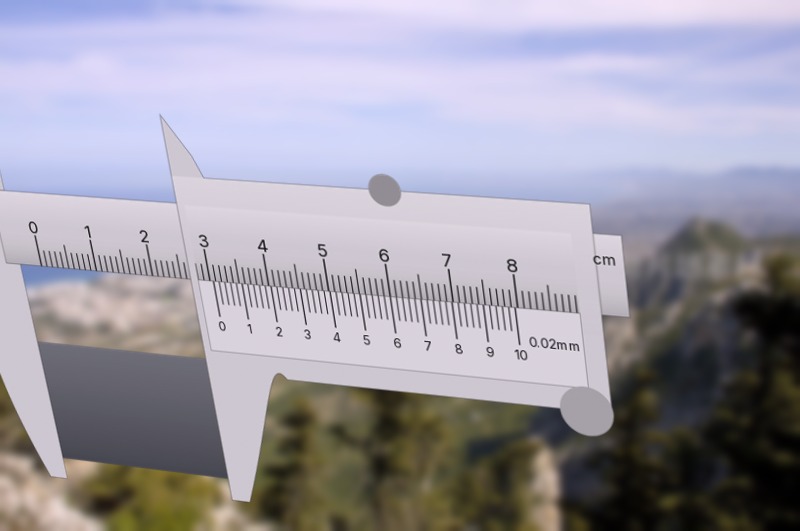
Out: 30.6; mm
